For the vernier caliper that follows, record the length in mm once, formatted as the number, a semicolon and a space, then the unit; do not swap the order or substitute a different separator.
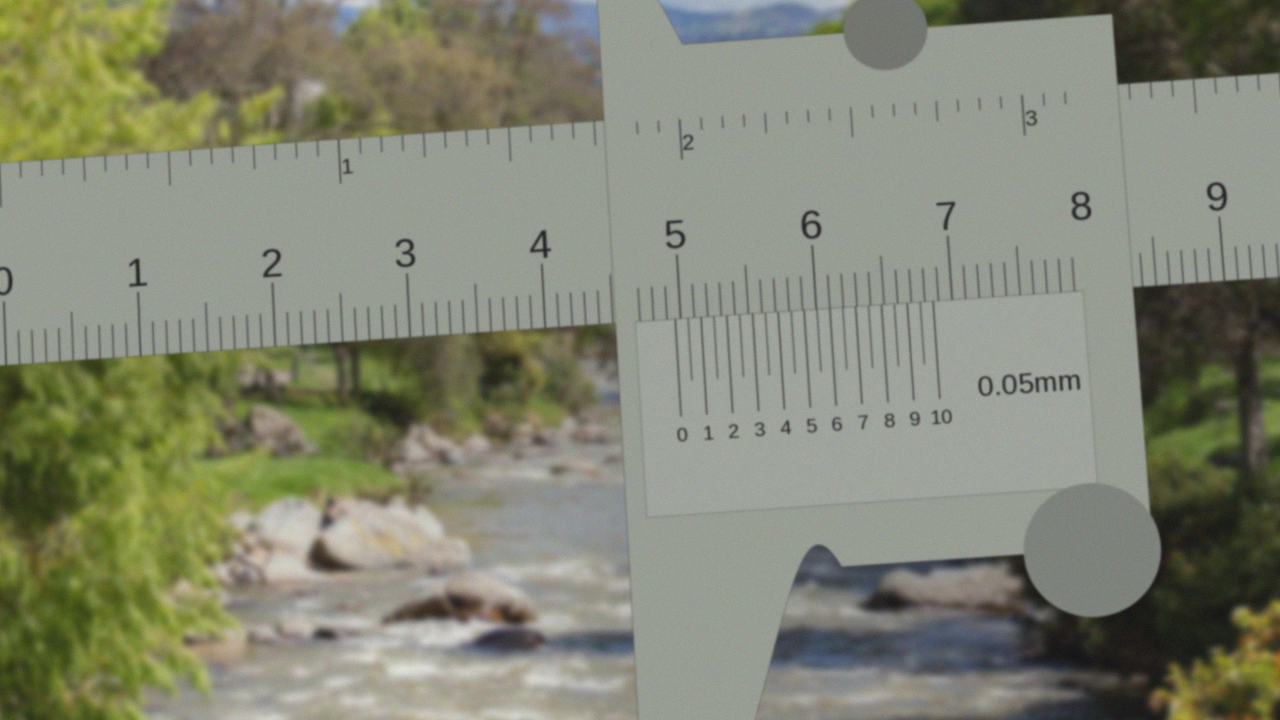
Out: 49.6; mm
